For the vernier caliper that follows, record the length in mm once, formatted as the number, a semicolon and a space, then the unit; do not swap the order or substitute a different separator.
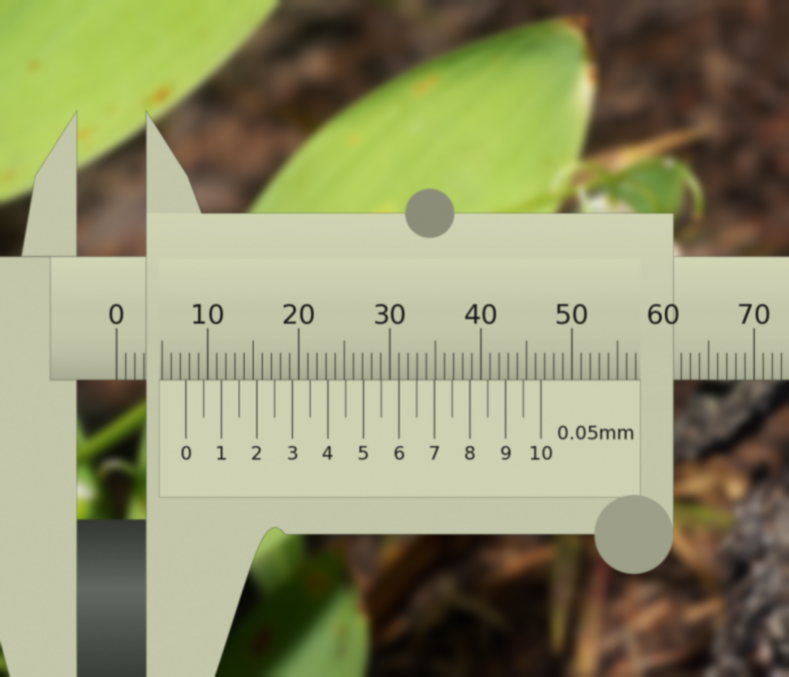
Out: 7.6; mm
